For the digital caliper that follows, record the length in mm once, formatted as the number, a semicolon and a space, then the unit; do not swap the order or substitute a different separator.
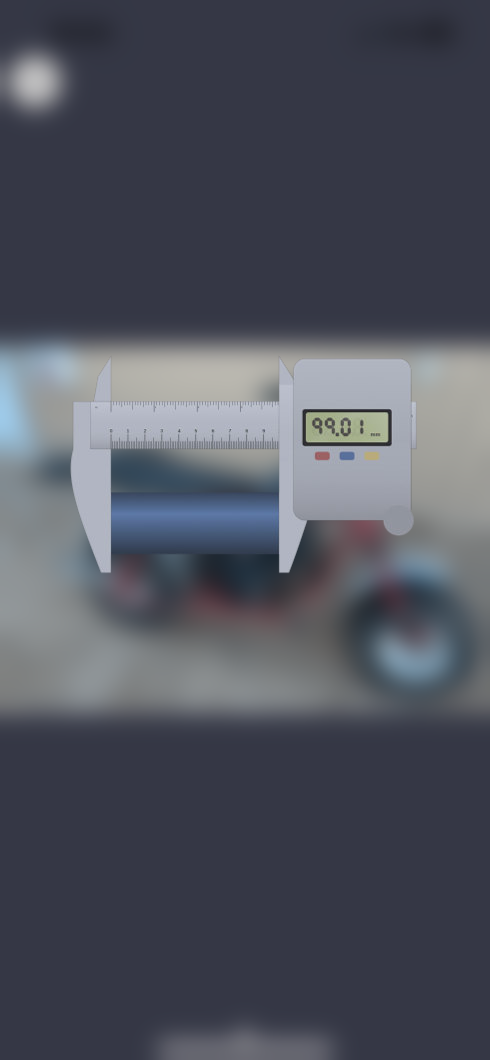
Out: 99.01; mm
